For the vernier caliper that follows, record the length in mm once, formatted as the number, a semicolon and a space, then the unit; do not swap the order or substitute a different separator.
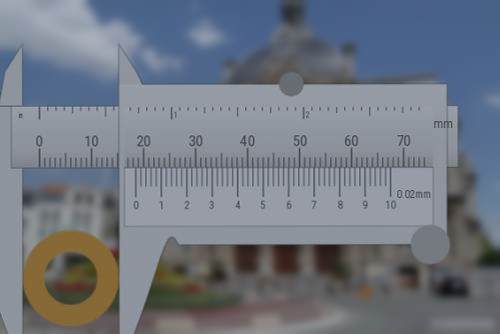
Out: 18.5; mm
